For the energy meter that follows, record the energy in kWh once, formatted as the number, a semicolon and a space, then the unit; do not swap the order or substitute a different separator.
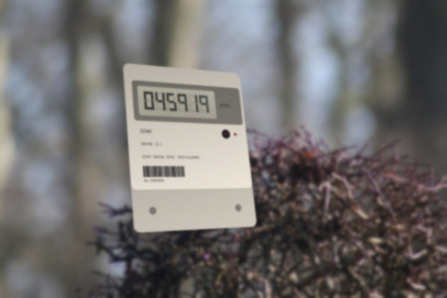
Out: 45919; kWh
